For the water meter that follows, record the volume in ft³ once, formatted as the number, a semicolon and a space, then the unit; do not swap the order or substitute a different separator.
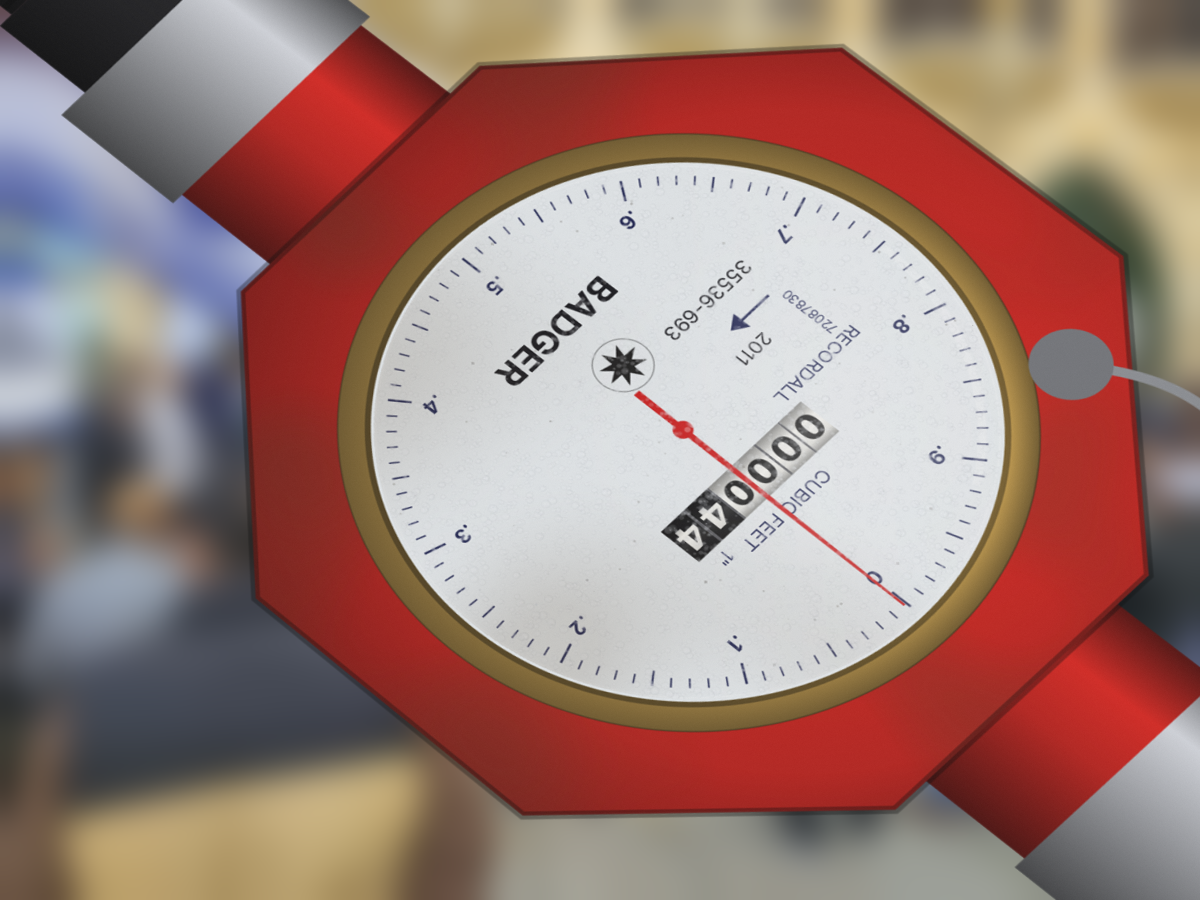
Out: 44.00; ft³
